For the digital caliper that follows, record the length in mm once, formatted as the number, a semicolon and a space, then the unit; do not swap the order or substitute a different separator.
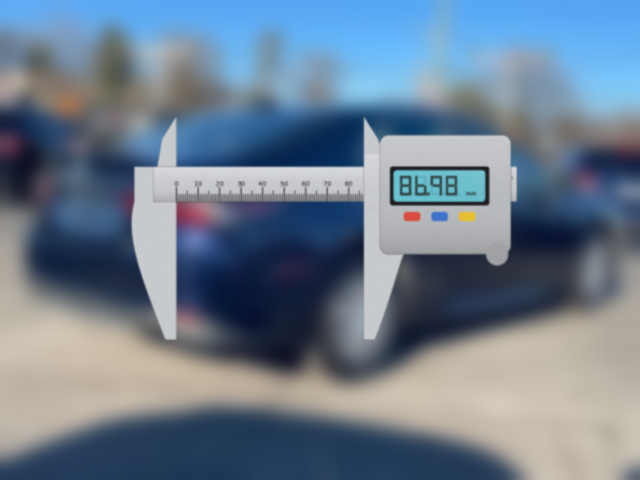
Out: 86.98; mm
